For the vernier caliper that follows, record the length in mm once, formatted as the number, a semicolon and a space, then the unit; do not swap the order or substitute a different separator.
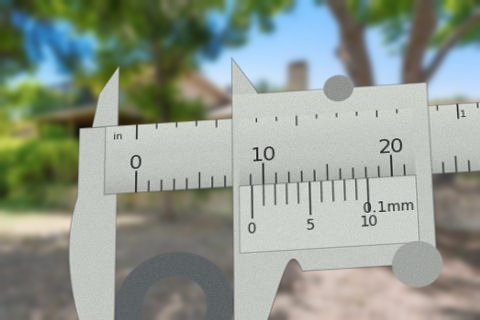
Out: 9.1; mm
